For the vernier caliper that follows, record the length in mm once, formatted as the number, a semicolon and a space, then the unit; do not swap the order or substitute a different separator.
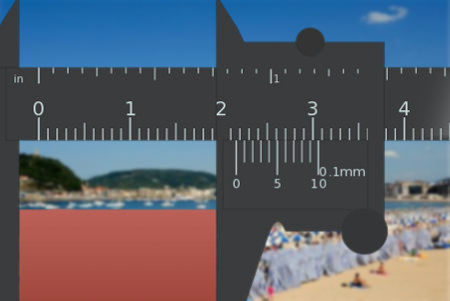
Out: 21.6; mm
